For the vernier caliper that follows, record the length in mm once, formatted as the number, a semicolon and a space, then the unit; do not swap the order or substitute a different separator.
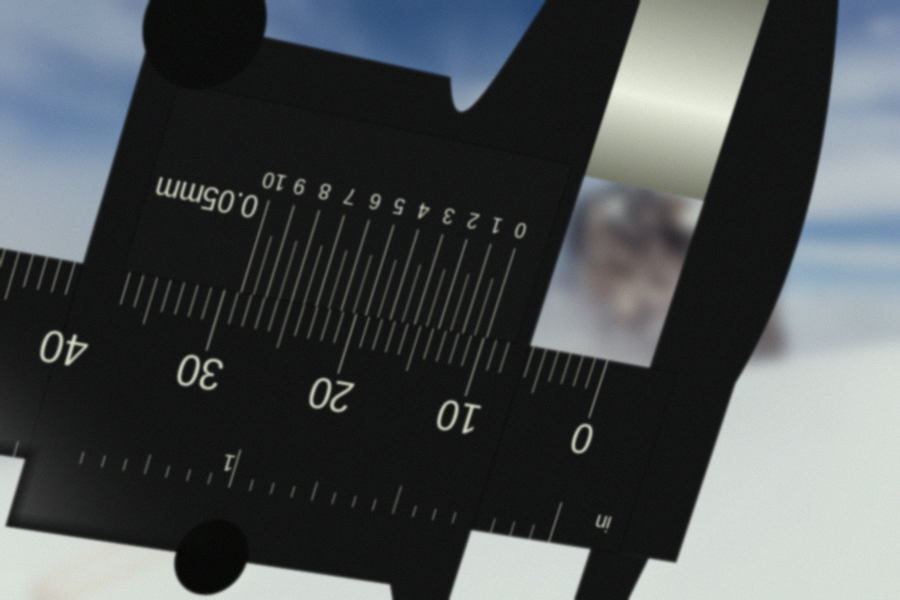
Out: 9.8; mm
